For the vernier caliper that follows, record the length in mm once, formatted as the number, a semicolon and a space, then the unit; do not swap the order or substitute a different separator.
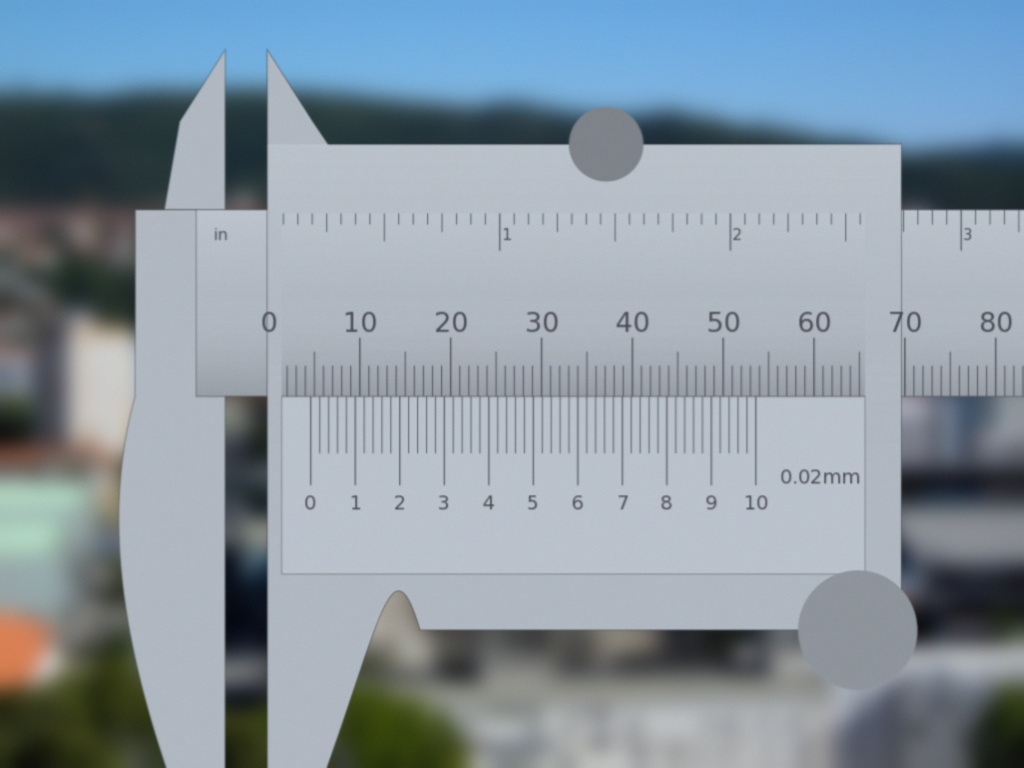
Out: 4.6; mm
